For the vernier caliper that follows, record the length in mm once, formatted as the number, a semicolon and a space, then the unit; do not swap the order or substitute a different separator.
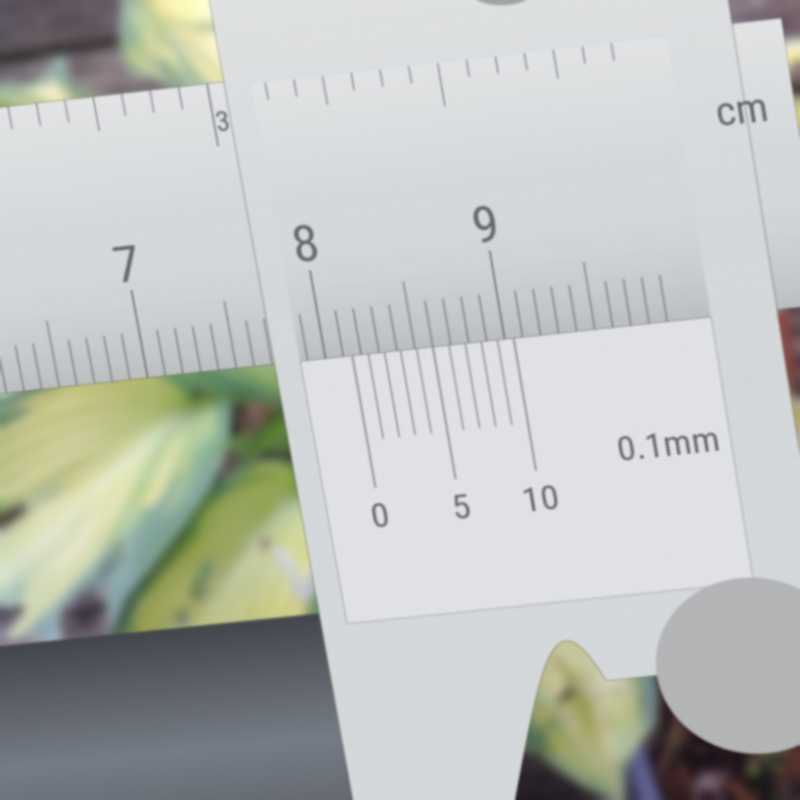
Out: 81.5; mm
